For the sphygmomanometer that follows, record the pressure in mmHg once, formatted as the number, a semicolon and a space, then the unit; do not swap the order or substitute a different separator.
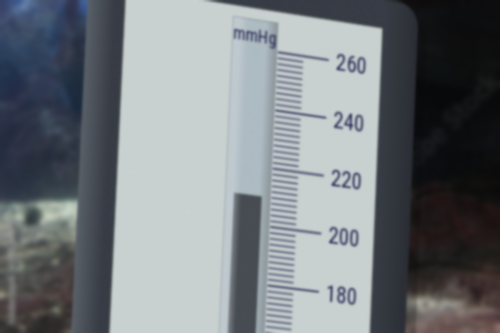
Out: 210; mmHg
